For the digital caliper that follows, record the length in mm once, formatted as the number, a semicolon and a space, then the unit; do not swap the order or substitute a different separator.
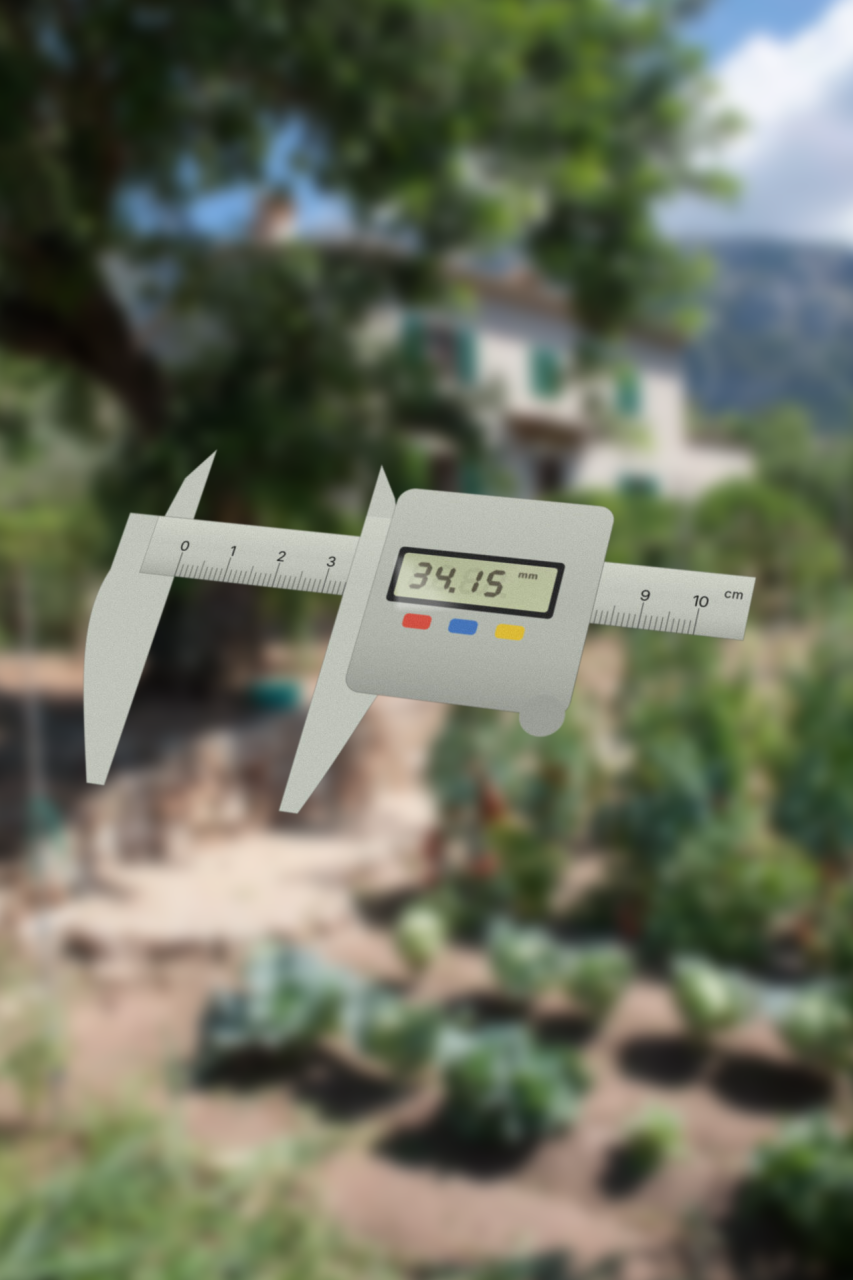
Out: 34.15; mm
